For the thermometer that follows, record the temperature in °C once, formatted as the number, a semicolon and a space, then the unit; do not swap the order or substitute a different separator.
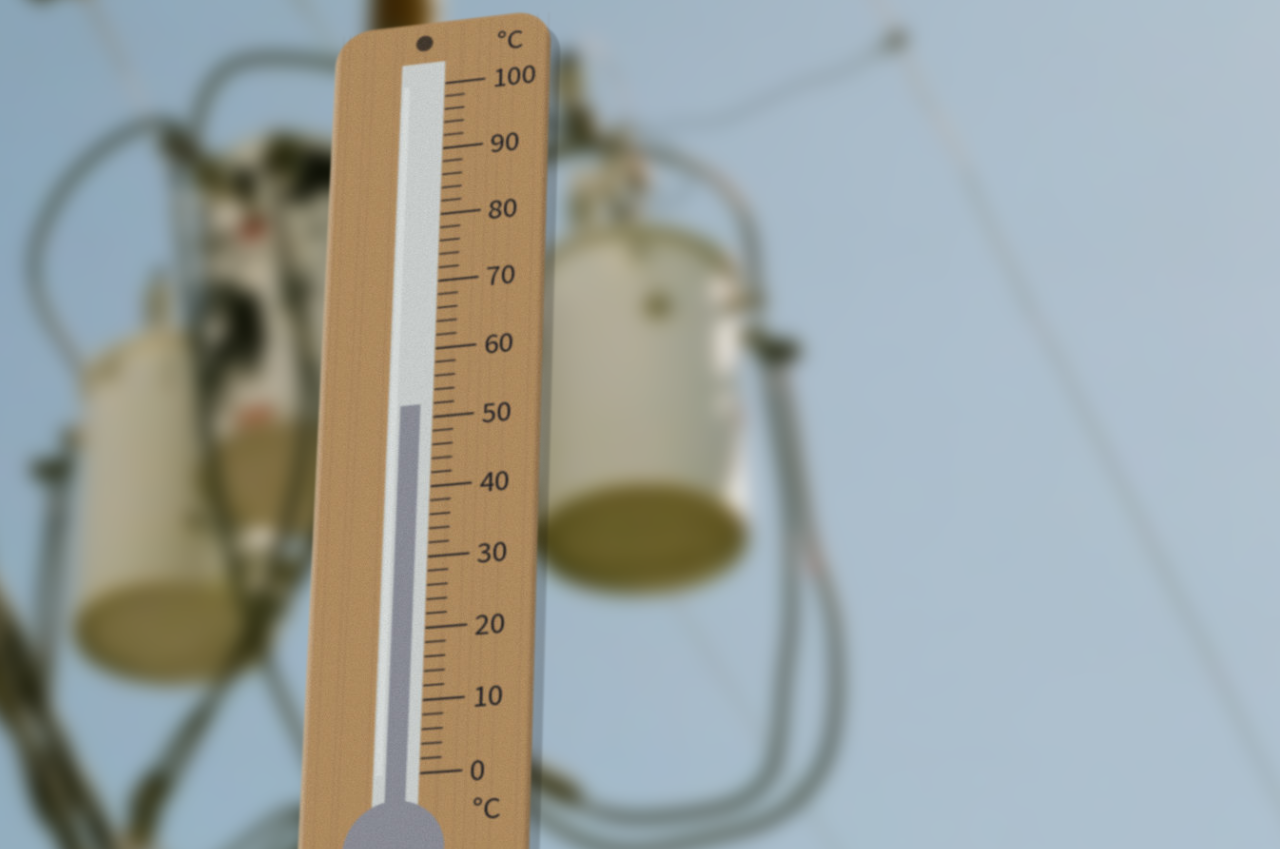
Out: 52; °C
